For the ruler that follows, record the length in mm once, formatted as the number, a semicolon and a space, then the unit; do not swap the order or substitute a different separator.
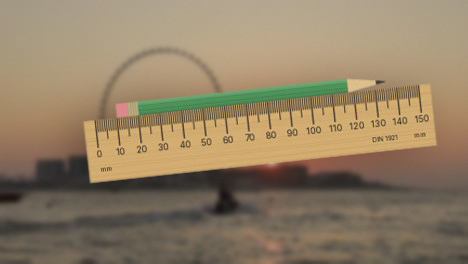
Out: 125; mm
